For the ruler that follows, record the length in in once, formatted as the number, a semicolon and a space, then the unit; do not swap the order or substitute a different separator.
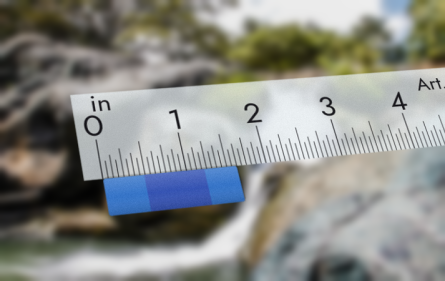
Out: 1.625; in
